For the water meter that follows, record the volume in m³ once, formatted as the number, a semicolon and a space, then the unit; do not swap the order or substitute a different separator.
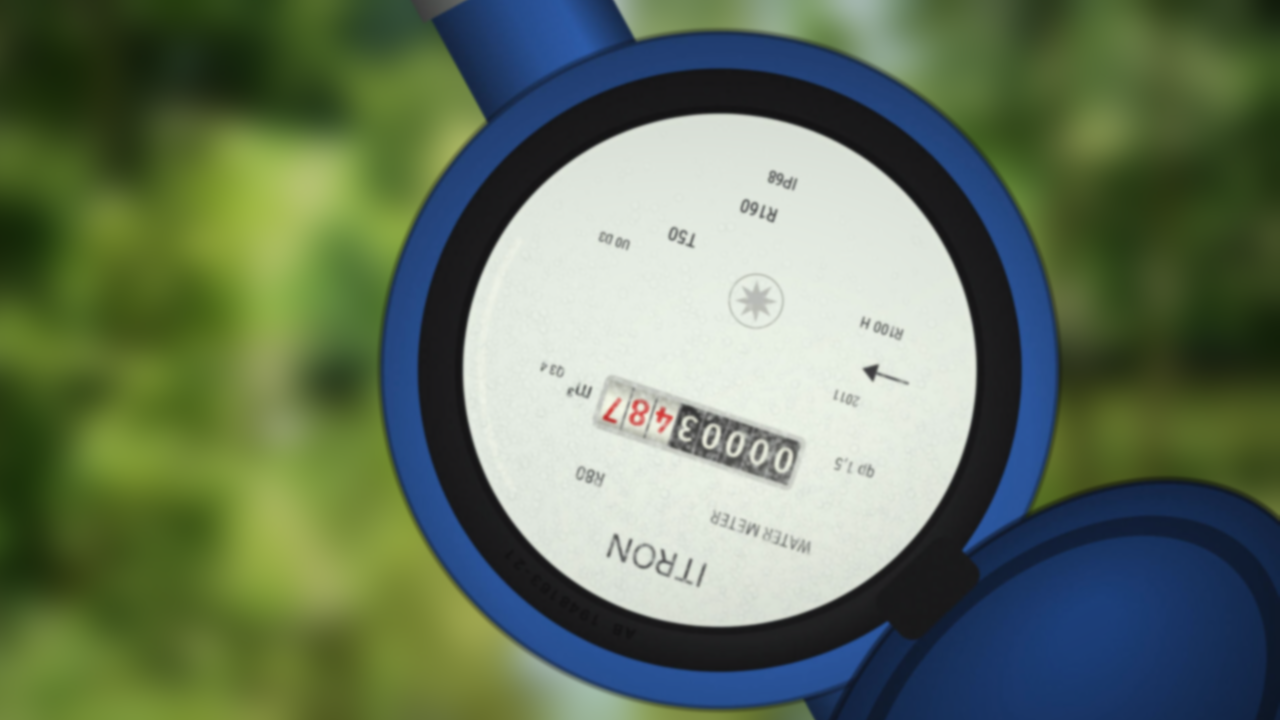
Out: 3.487; m³
